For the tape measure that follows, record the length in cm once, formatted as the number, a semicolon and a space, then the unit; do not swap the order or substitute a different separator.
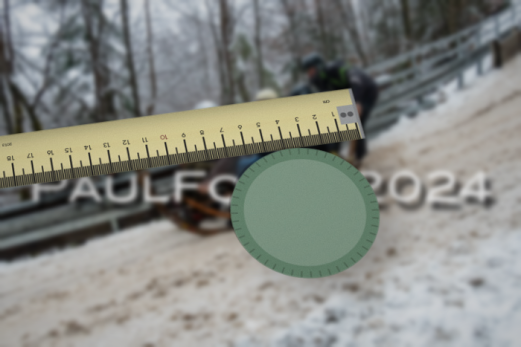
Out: 7.5; cm
